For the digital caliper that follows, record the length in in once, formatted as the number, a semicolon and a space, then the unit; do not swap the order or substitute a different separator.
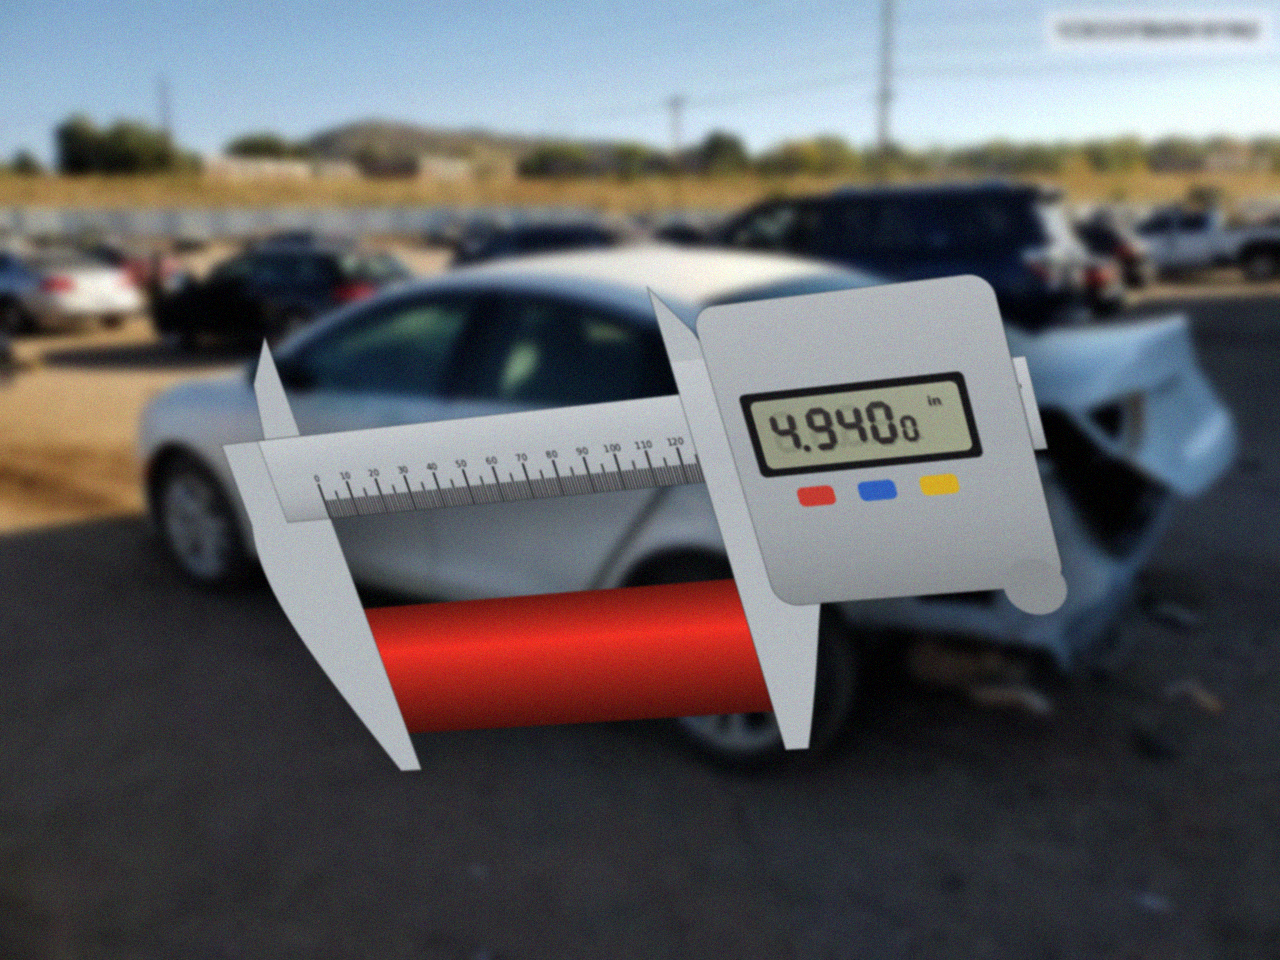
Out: 4.9400; in
